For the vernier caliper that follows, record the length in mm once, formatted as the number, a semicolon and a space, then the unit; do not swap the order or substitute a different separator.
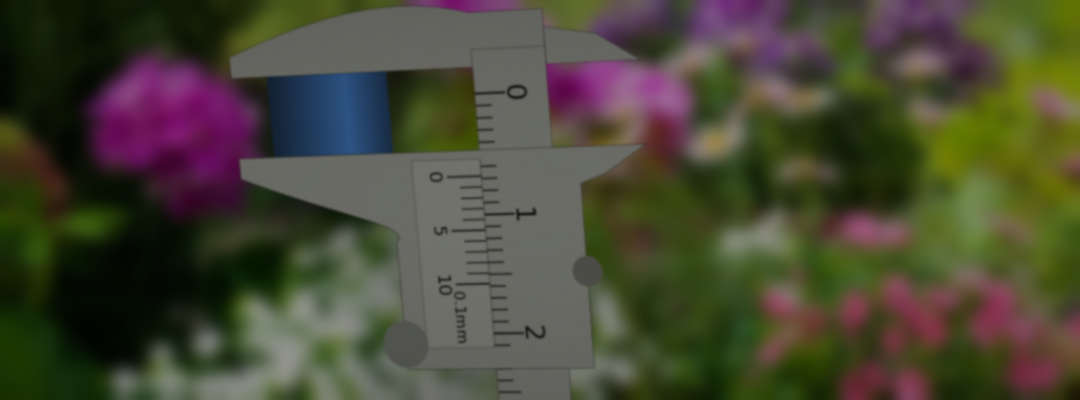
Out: 6.8; mm
